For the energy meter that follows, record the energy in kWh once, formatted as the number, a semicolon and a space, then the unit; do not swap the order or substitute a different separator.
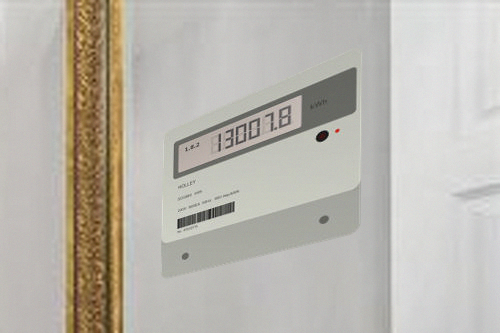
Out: 13007.8; kWh
